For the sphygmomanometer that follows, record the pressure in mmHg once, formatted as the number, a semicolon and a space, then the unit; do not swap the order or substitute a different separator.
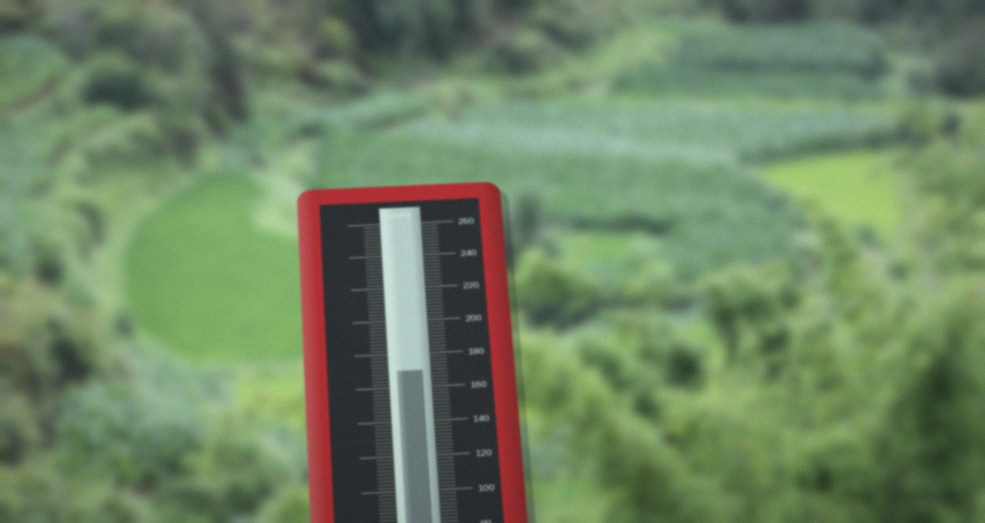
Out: 170; mmHg
